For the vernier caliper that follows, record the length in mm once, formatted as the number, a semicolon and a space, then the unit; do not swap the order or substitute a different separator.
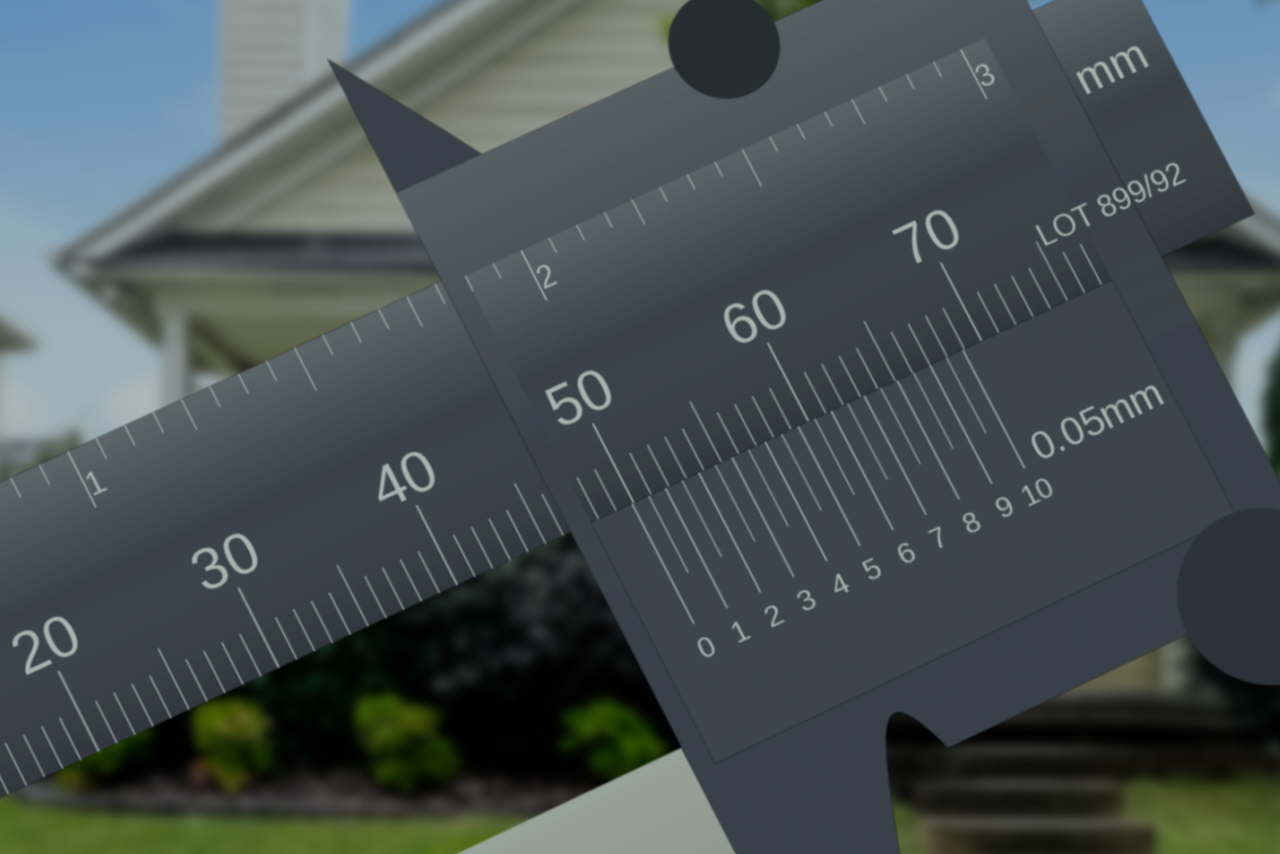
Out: 49.9; mm
